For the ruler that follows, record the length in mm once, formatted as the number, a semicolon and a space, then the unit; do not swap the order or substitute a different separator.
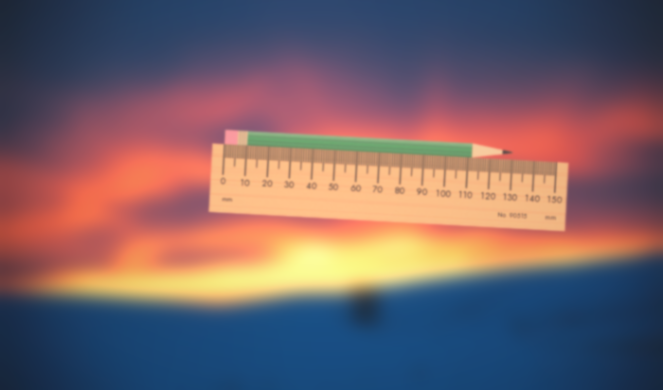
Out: 130; mm
